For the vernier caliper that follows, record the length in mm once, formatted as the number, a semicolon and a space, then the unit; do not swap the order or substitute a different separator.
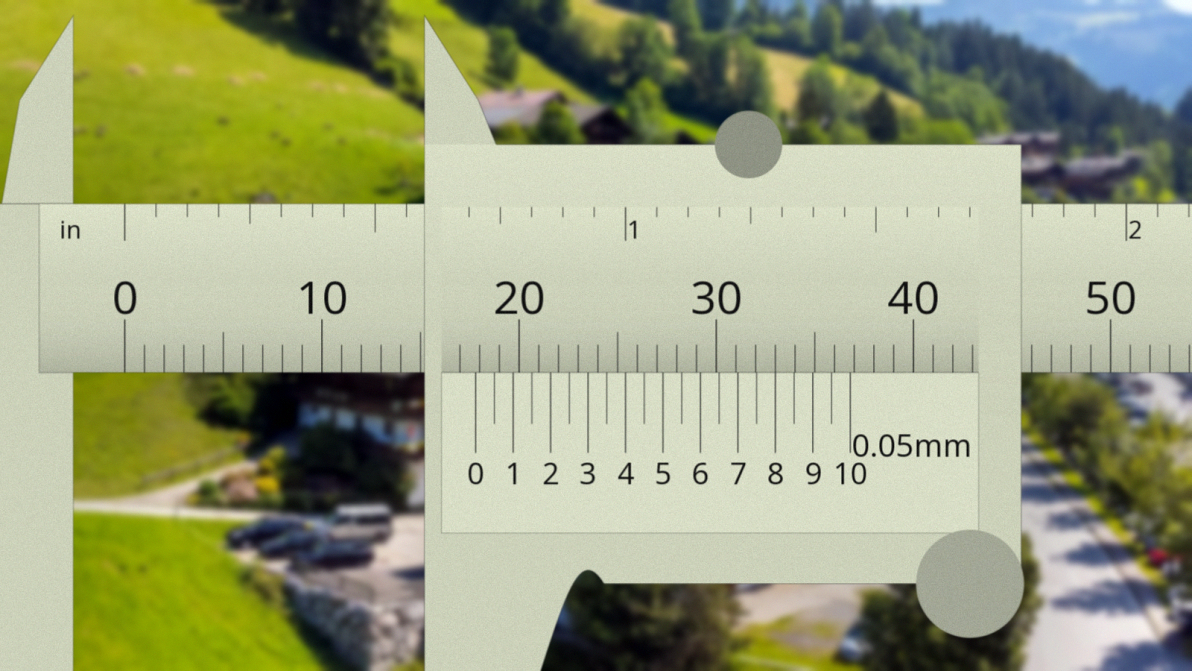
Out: 17.8; mm
